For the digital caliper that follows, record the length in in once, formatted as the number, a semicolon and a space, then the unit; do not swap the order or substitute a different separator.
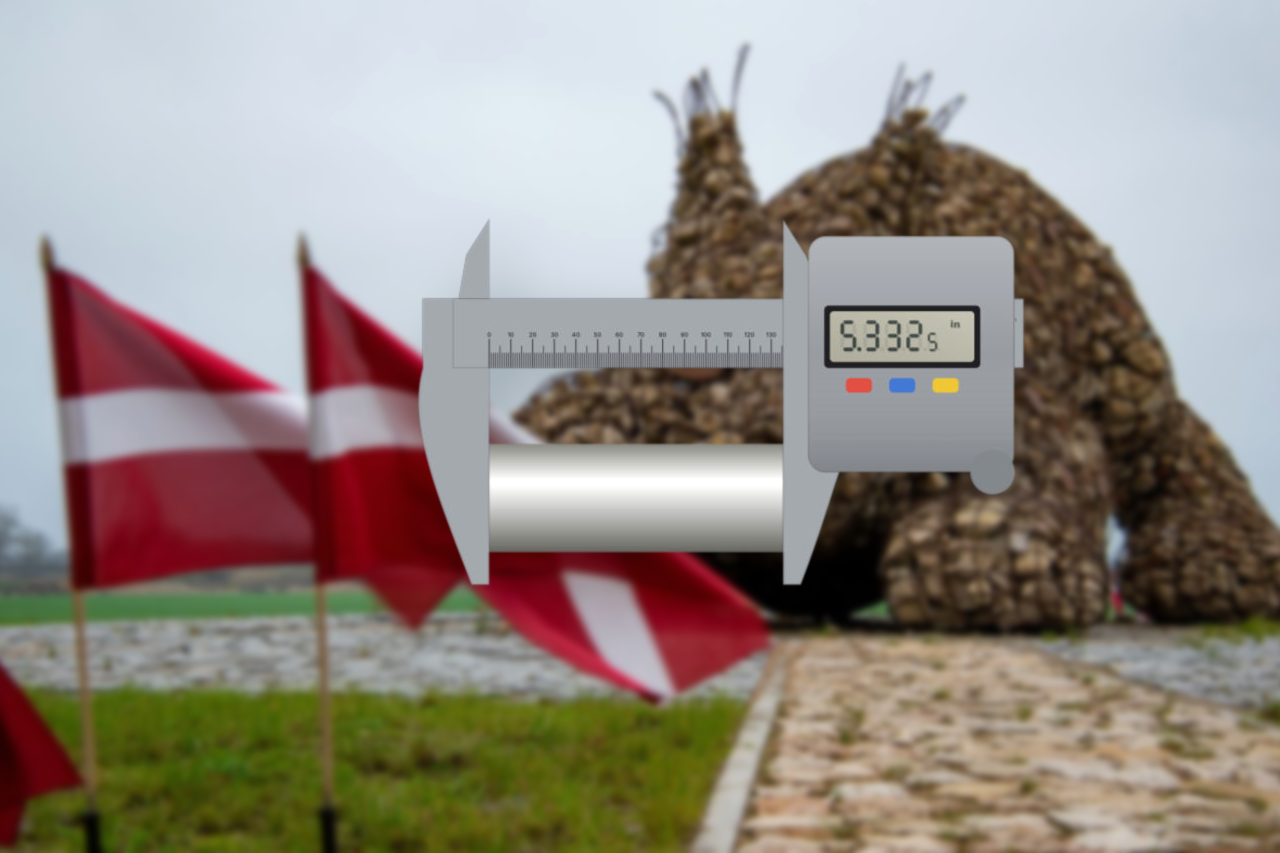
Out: 5.3325; in
